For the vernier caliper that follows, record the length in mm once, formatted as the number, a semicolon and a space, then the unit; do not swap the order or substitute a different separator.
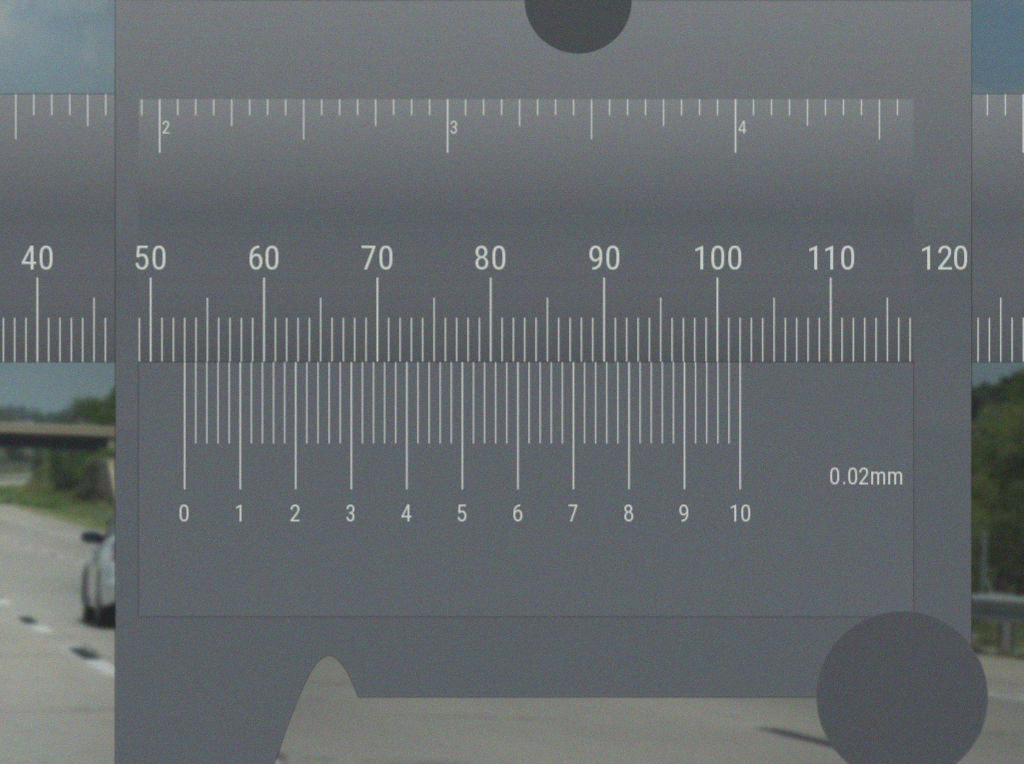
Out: 53.0; mm
